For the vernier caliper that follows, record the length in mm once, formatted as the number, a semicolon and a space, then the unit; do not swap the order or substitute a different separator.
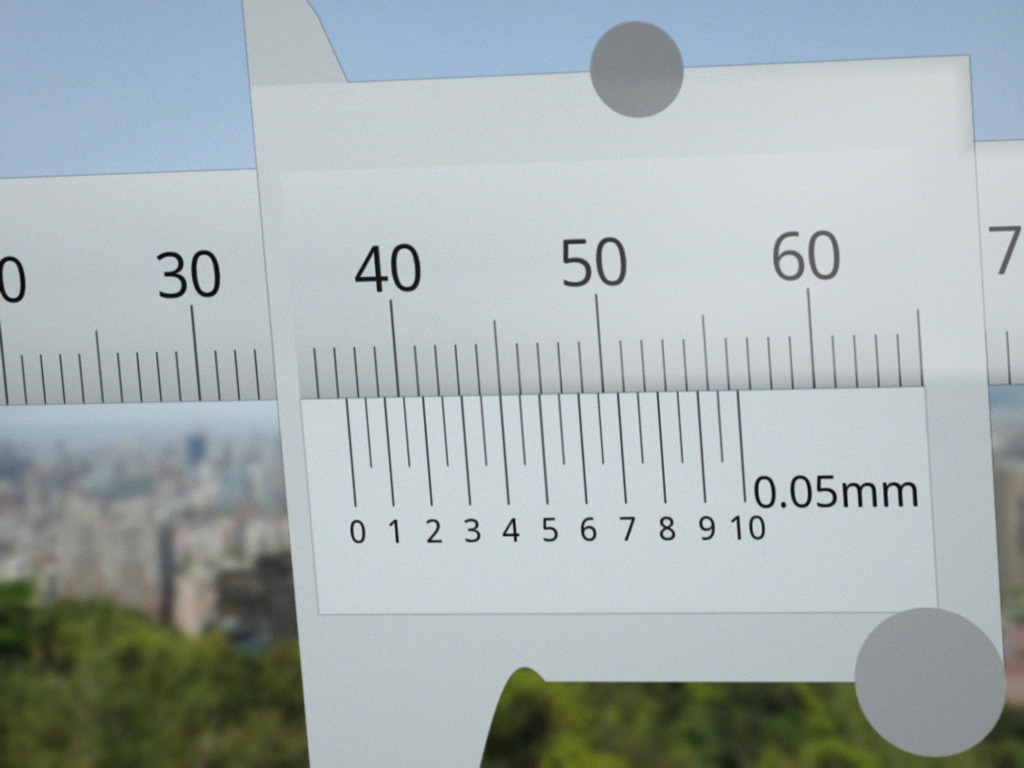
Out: 37.4; mm
